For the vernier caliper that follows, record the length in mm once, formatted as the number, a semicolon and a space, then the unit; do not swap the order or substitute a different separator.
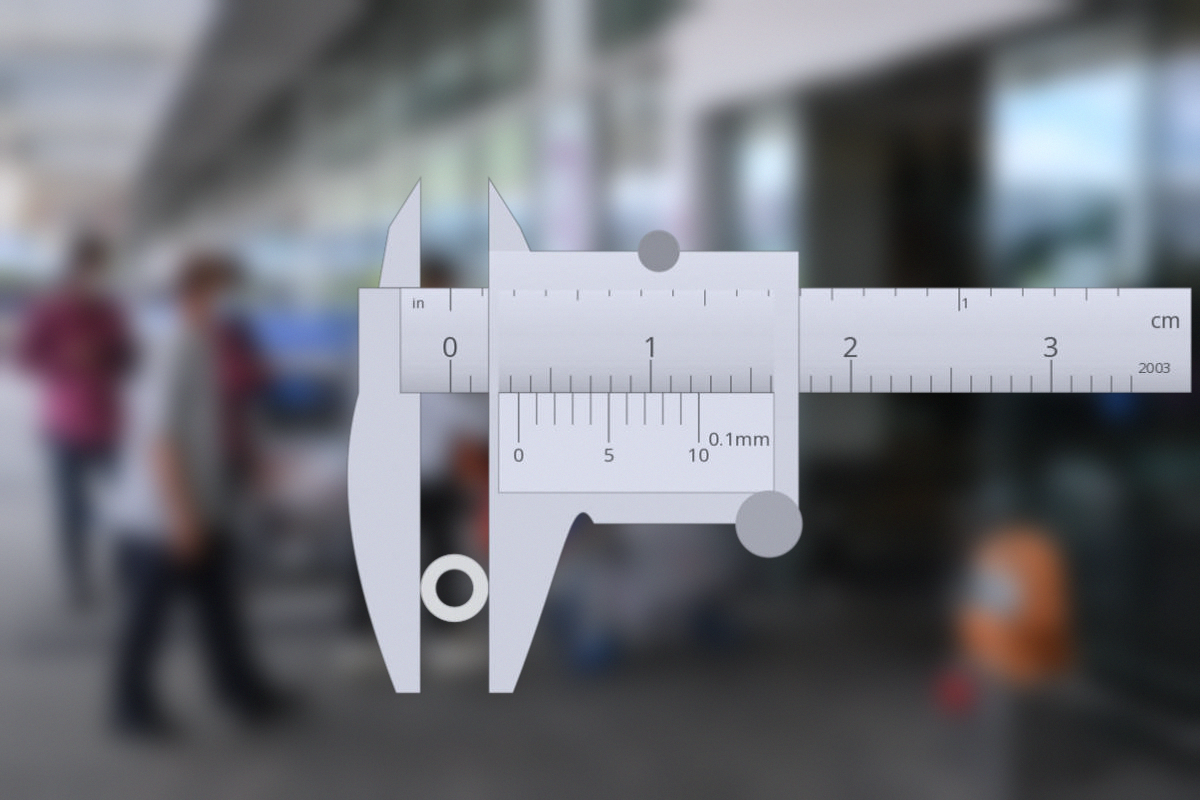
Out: 3.4; mm
